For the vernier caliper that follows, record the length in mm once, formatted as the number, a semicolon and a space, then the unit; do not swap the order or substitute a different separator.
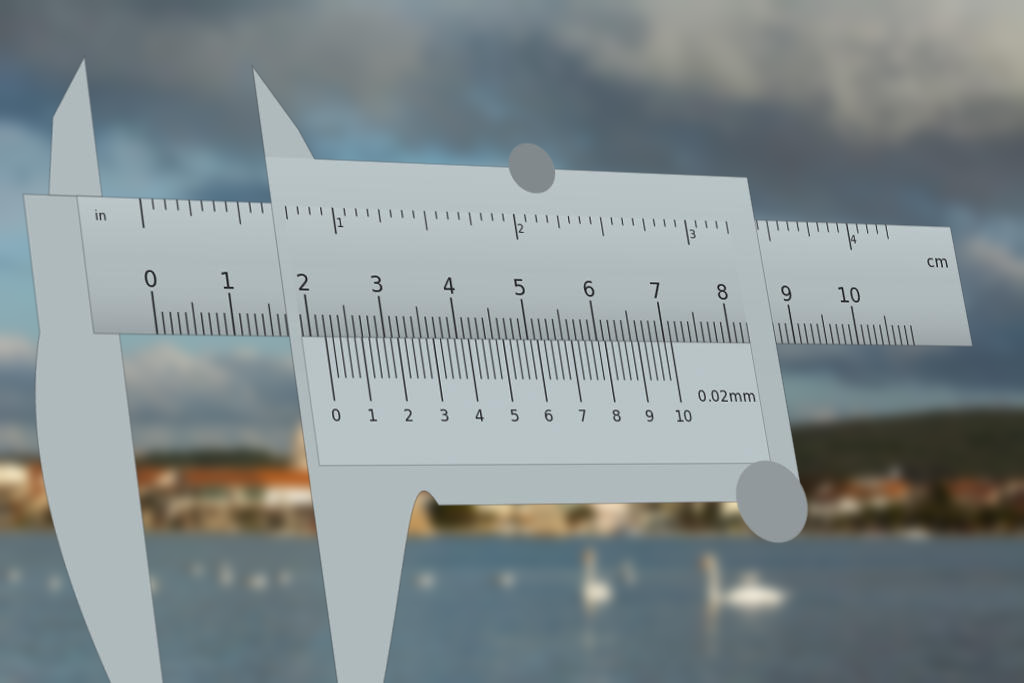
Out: 22.0; mm
